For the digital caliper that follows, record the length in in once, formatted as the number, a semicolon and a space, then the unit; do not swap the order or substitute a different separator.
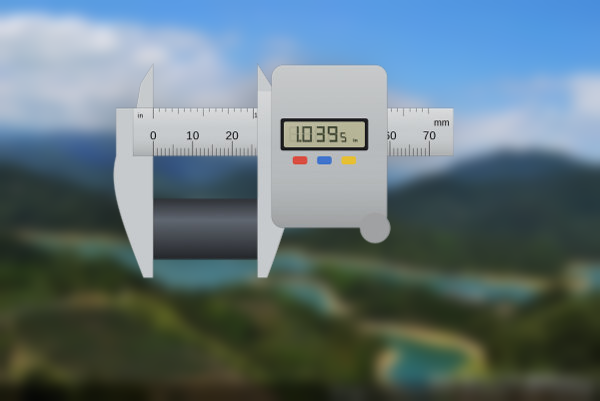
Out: 1.0395; in
